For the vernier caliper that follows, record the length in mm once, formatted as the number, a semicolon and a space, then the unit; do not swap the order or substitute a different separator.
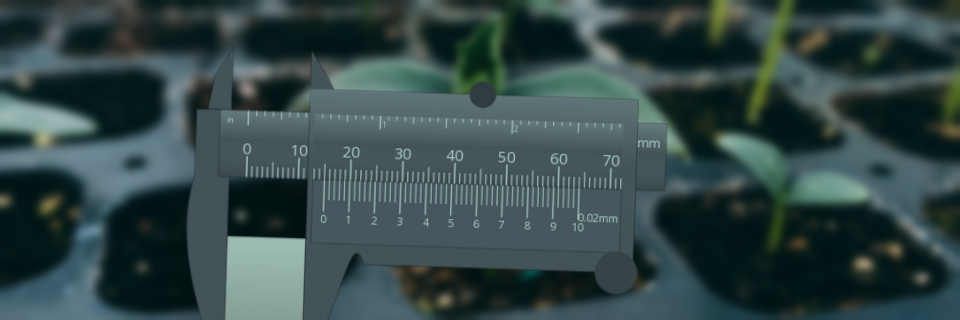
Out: 15.0; mm
